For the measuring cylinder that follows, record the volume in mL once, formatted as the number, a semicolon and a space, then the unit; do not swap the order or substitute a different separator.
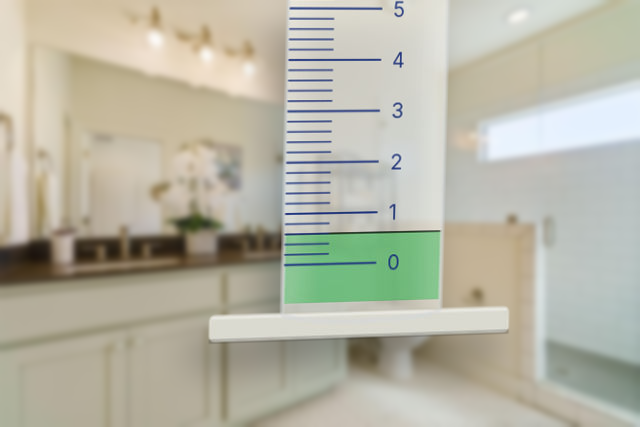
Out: 0.6; mL
